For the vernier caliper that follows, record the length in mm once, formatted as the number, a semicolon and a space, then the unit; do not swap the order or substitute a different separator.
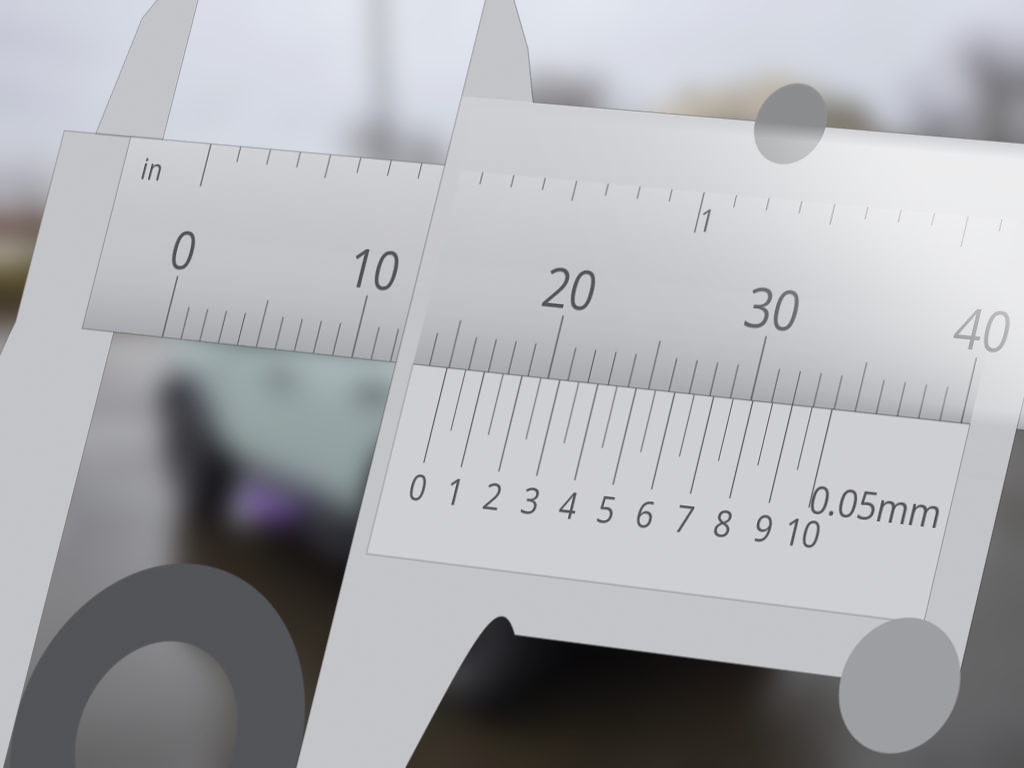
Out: 14.9; mm
